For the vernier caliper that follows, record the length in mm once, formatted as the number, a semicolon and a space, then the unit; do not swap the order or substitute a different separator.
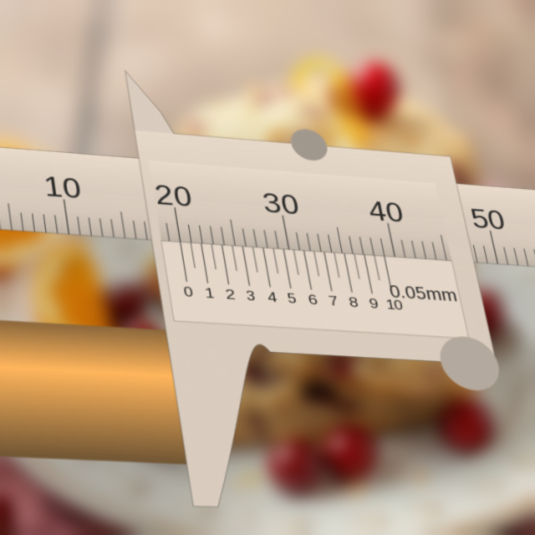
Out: 20.0; mm
